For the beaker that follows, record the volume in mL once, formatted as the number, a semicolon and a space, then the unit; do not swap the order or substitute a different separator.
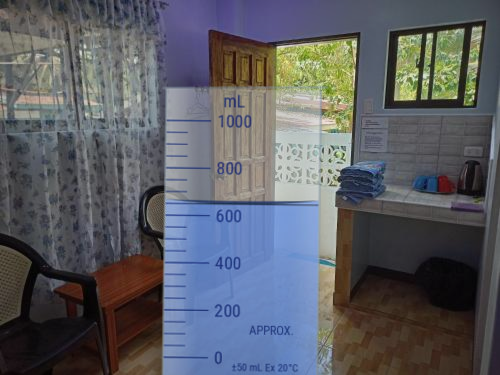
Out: 650; mL
